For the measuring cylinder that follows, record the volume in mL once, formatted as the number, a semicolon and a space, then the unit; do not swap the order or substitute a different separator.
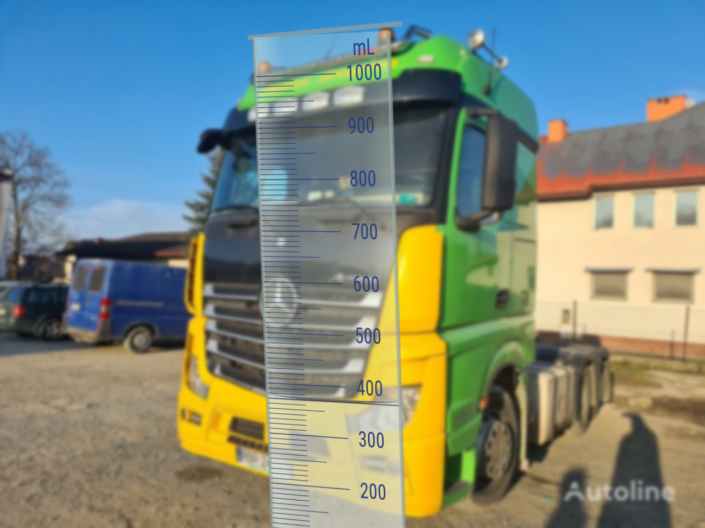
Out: 370; mL
